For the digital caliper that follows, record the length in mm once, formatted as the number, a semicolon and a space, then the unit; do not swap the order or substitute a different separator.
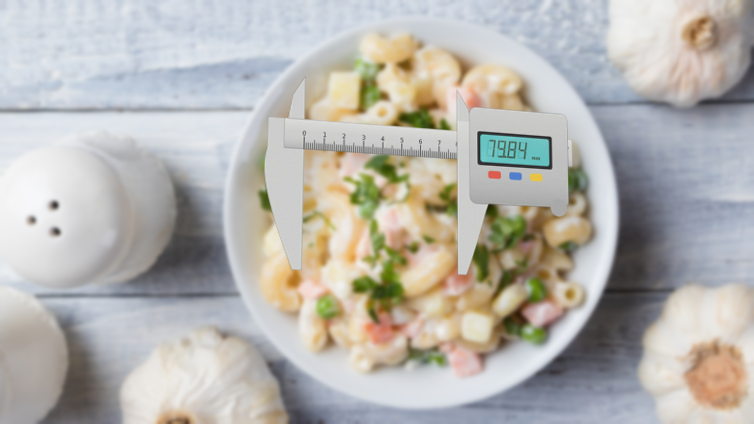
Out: 79.84; mm
